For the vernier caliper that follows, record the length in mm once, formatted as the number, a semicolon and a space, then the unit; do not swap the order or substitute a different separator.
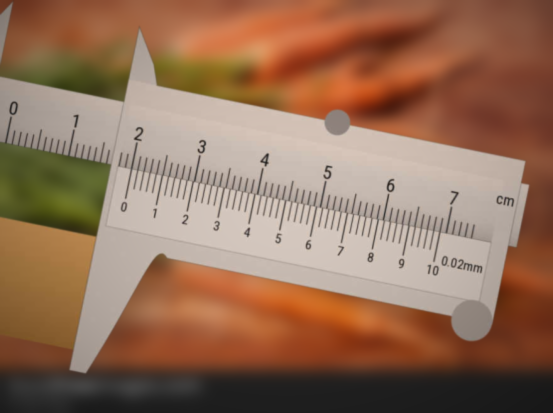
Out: 20.0; mm
